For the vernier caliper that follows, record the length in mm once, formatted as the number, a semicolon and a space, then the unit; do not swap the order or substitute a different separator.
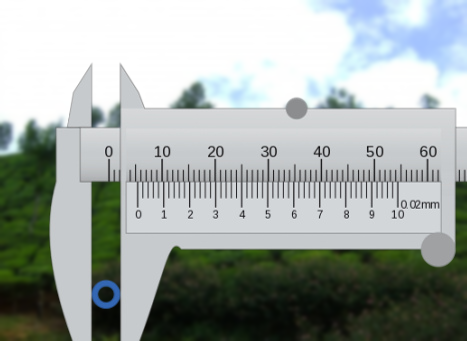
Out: 5.4; mm
